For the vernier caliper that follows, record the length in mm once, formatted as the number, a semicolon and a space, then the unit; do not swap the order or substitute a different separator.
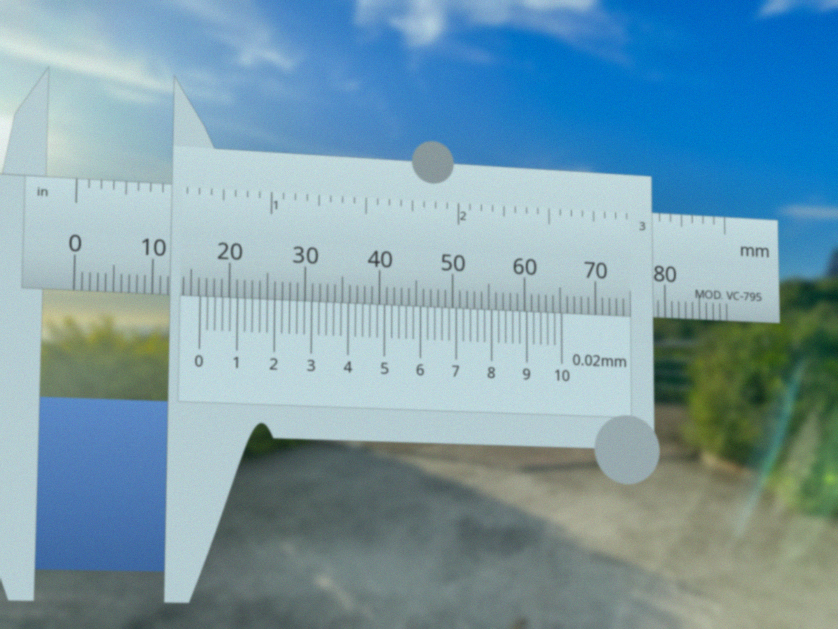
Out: 16.2; mm
